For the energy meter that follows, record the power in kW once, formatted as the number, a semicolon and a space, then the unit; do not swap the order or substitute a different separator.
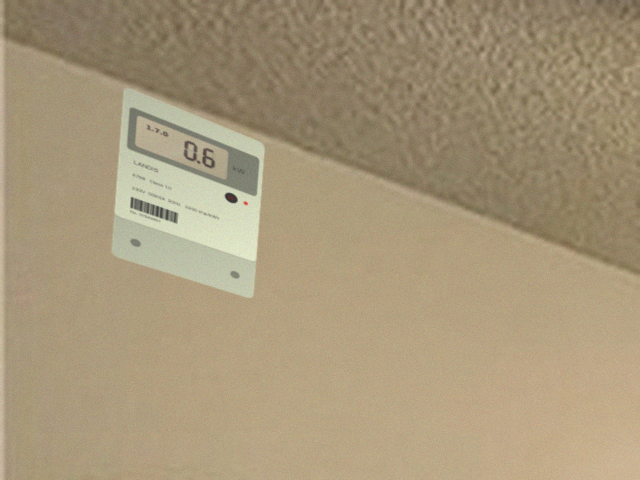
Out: 0.6; kW
